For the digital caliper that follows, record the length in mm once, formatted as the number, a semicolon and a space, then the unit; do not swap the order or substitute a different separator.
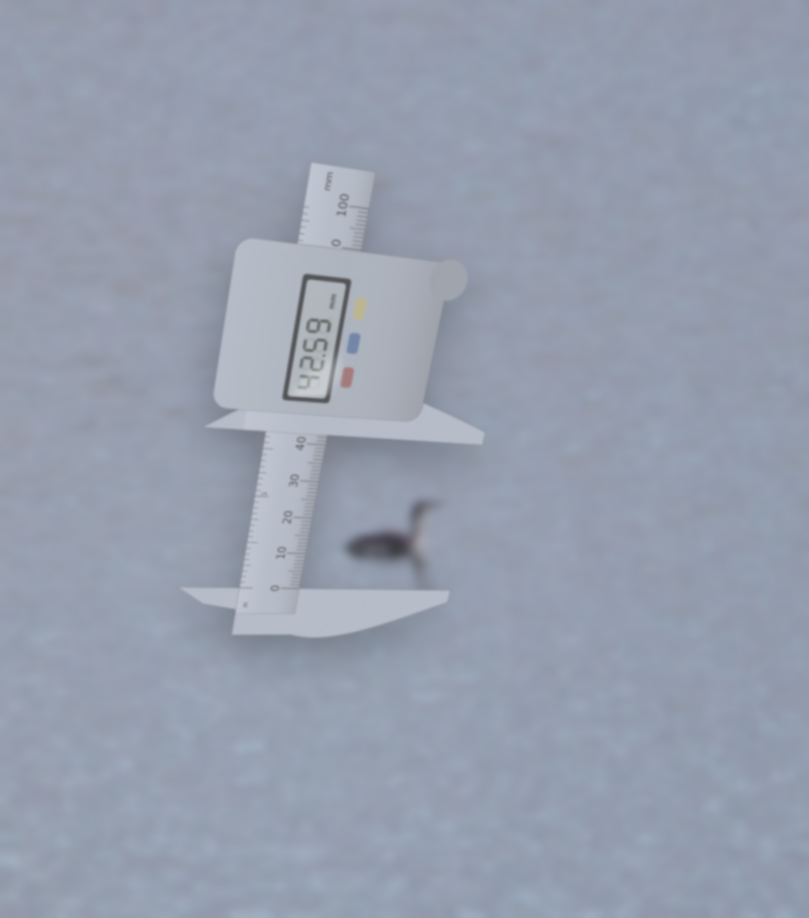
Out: 42.59; mm
